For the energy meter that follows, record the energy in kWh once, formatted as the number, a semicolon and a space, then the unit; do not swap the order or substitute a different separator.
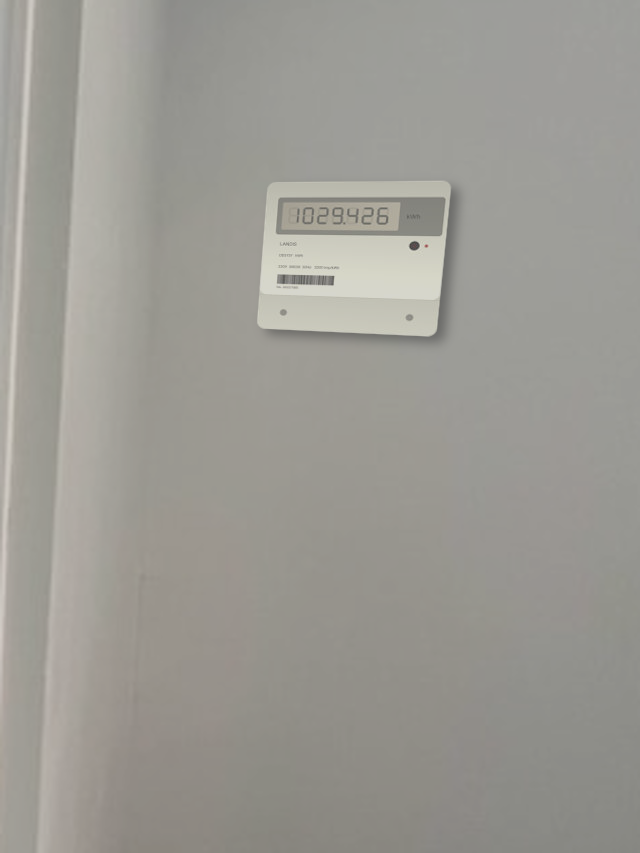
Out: 1029.426; kWh
